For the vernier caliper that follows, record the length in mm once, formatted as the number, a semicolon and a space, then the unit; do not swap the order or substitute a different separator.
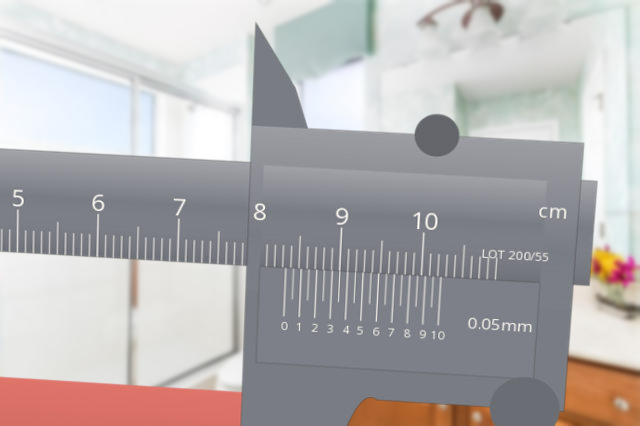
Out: 83.4; mm
